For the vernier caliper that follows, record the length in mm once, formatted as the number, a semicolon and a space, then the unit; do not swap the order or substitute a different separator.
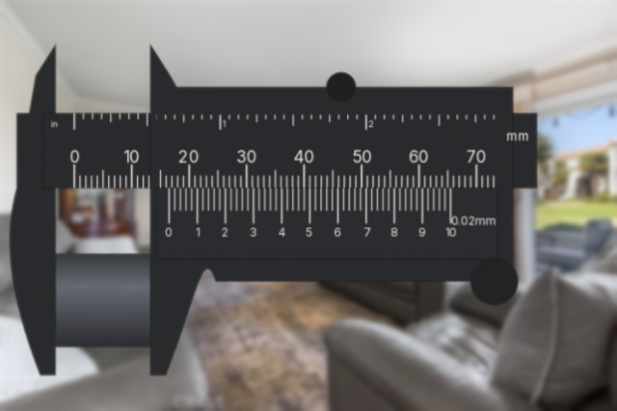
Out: 16.5; mm
